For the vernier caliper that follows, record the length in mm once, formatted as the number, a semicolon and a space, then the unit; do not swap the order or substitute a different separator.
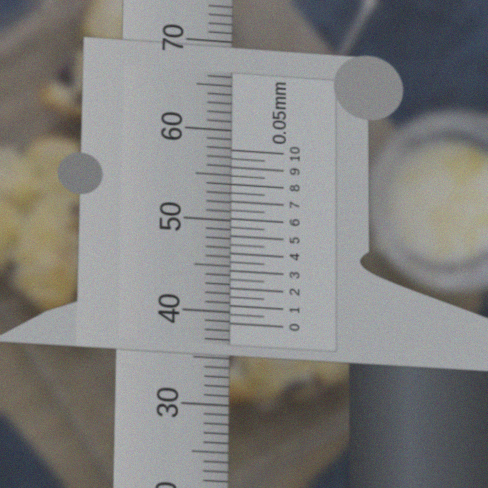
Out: 38.8; mm
